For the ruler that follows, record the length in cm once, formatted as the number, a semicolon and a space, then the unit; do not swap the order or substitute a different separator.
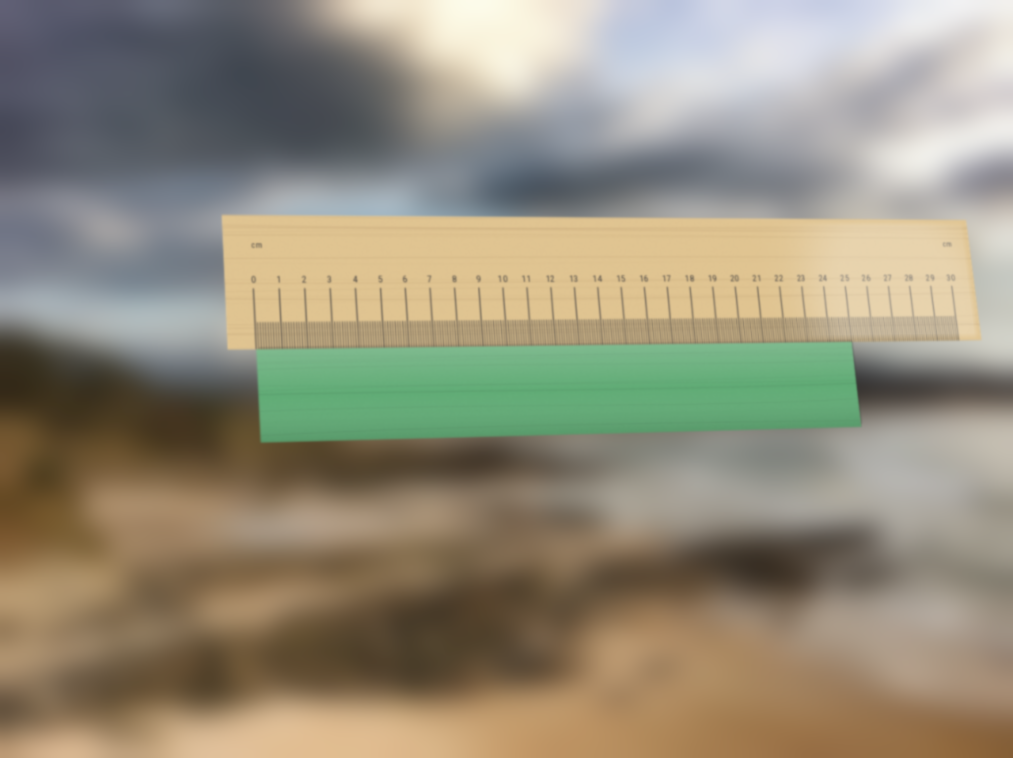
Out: 25; cm
